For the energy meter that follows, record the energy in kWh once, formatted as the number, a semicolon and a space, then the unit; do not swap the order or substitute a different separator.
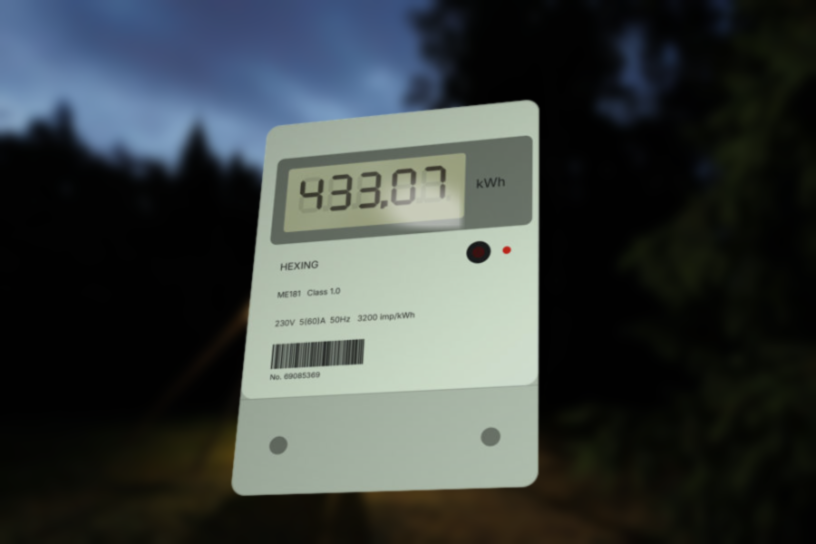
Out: 433.07; kWh
